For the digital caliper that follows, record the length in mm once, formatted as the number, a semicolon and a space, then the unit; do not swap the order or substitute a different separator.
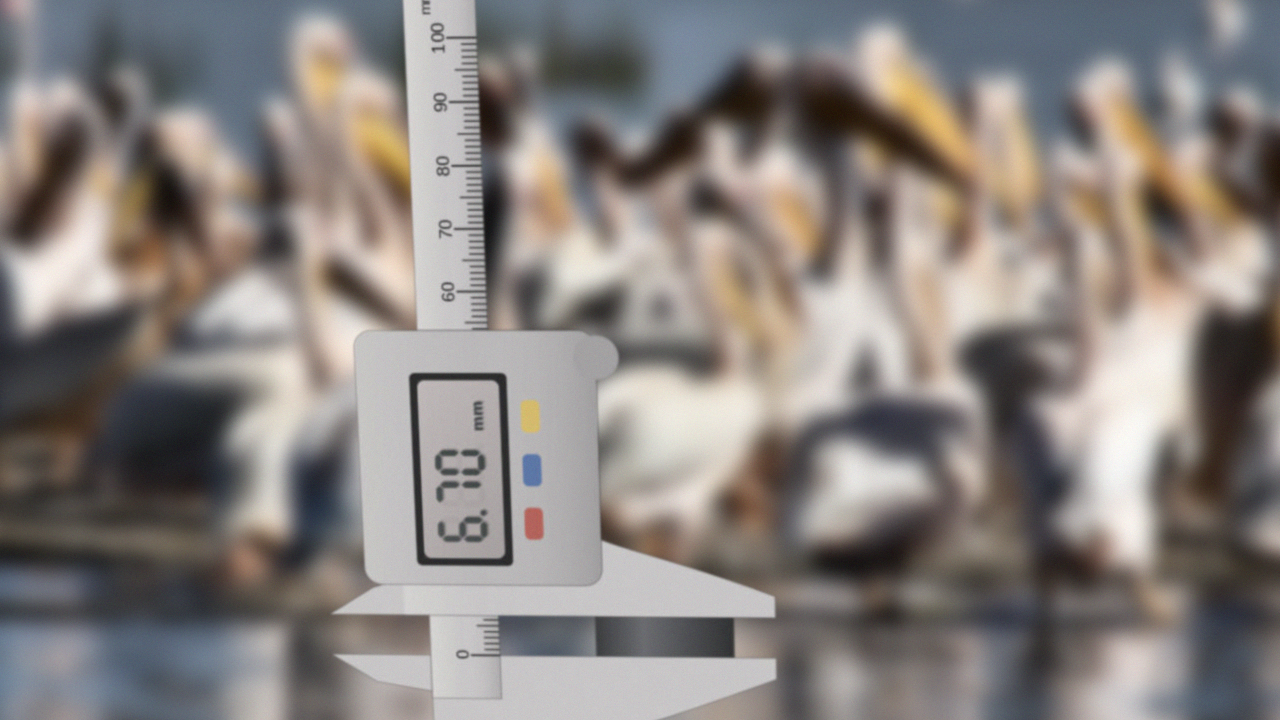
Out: 6.70; mm
